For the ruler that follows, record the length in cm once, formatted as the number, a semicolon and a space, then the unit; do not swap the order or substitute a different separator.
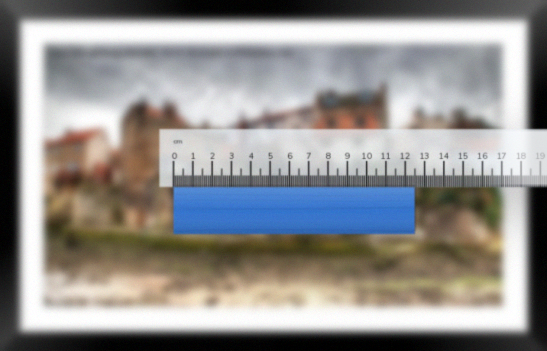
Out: 12.5; cm
